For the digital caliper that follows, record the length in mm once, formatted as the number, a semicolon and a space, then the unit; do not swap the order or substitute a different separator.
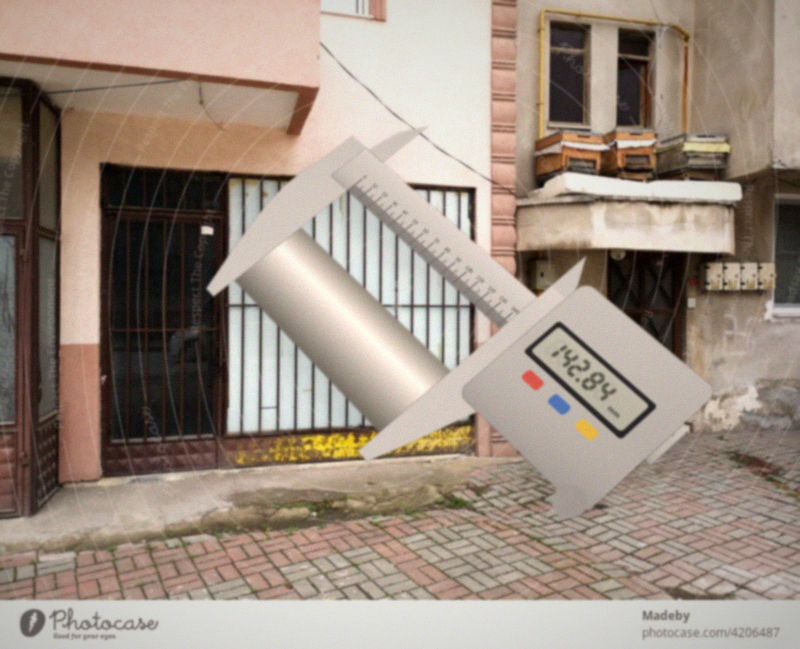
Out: 142.84; mm
